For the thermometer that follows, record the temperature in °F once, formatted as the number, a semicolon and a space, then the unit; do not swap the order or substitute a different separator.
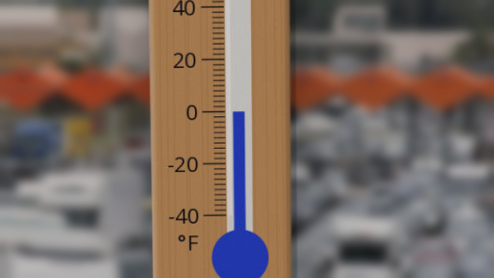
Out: 0; °F
